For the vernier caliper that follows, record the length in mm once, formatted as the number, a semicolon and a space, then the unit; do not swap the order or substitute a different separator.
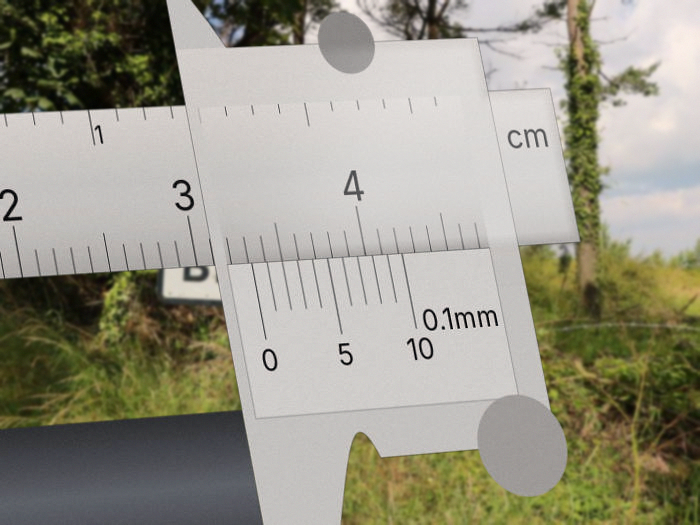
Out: 33.2; mm
